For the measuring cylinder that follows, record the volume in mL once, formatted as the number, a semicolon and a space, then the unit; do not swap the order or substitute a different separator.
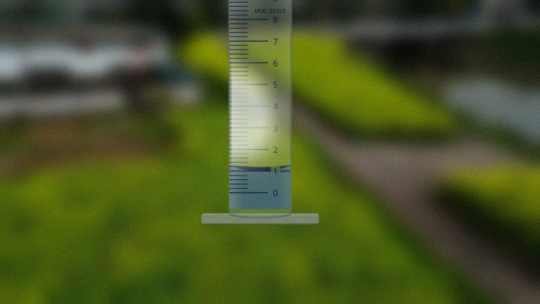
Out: 1; mL
